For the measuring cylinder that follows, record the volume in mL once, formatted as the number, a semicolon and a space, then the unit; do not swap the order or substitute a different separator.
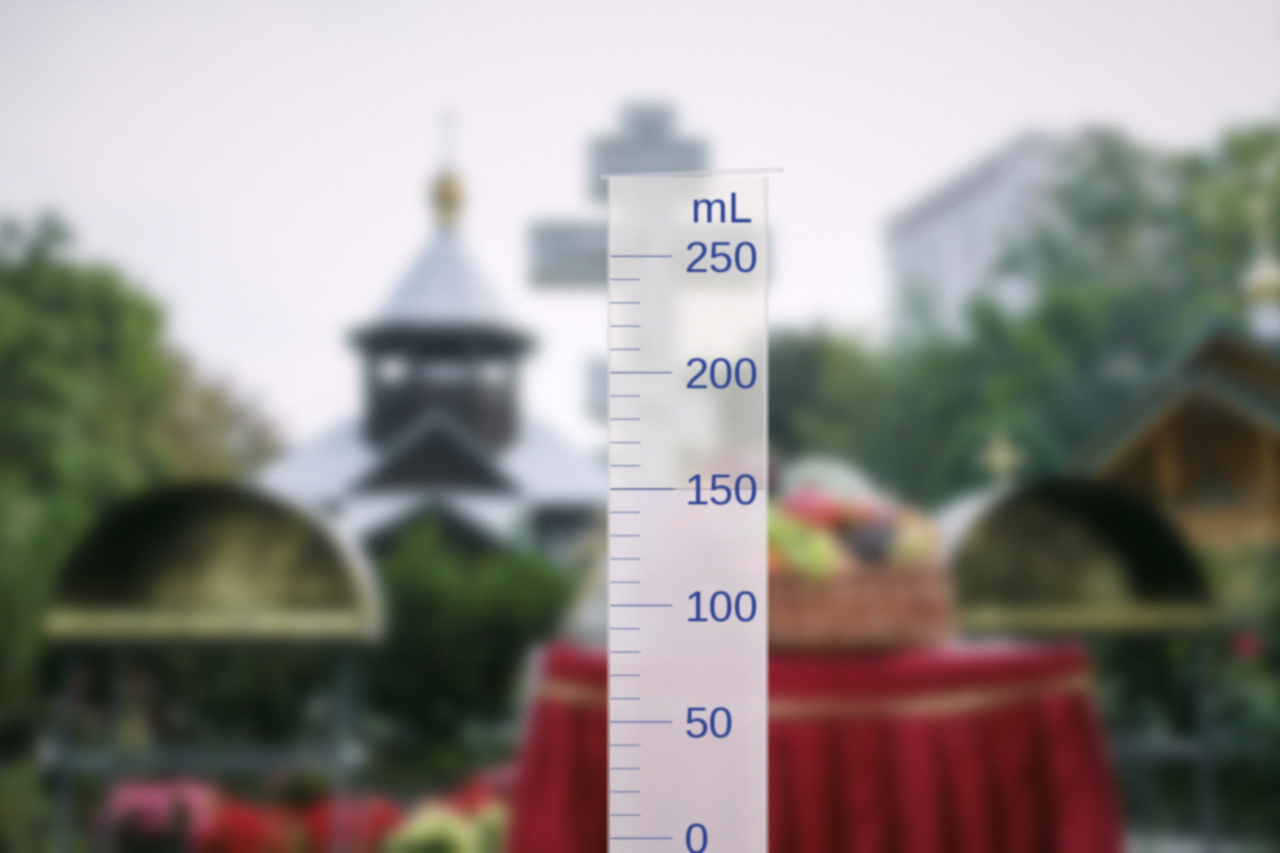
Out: 150; mL
